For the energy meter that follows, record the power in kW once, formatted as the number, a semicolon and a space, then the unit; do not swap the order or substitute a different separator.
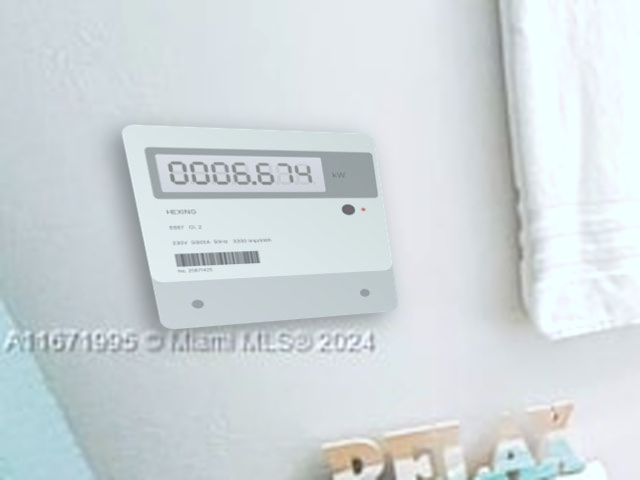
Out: 6.674; kW
